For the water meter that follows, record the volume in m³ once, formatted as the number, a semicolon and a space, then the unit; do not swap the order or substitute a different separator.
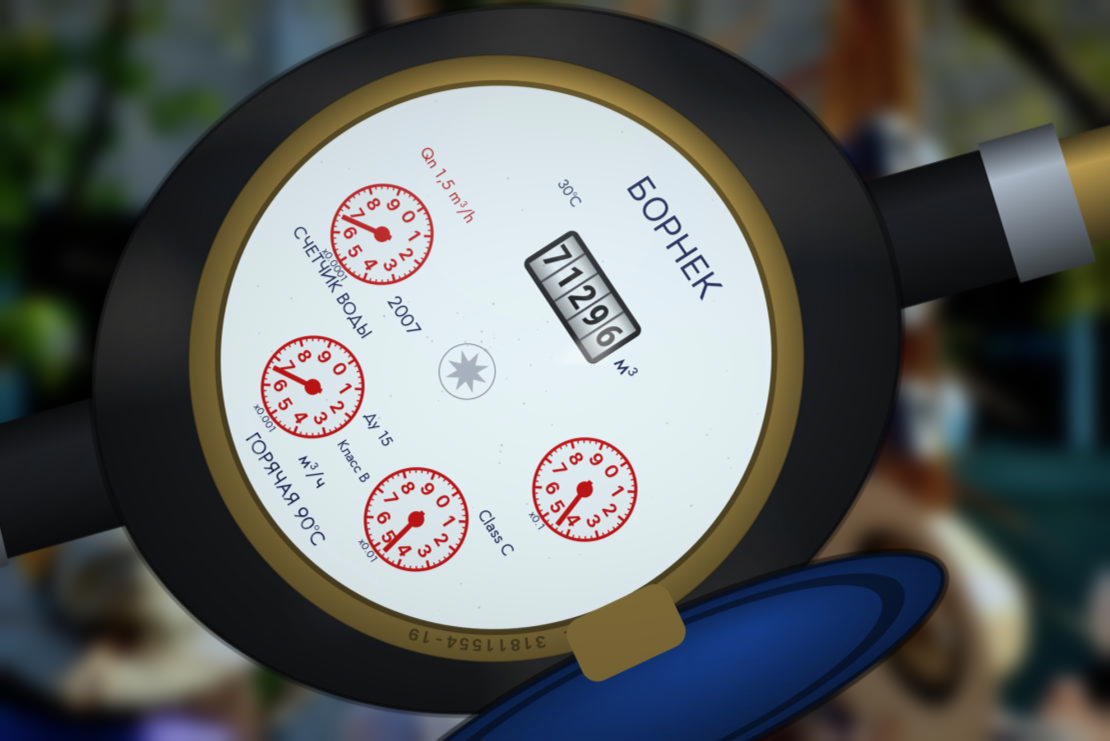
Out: 71296.4466; m³
